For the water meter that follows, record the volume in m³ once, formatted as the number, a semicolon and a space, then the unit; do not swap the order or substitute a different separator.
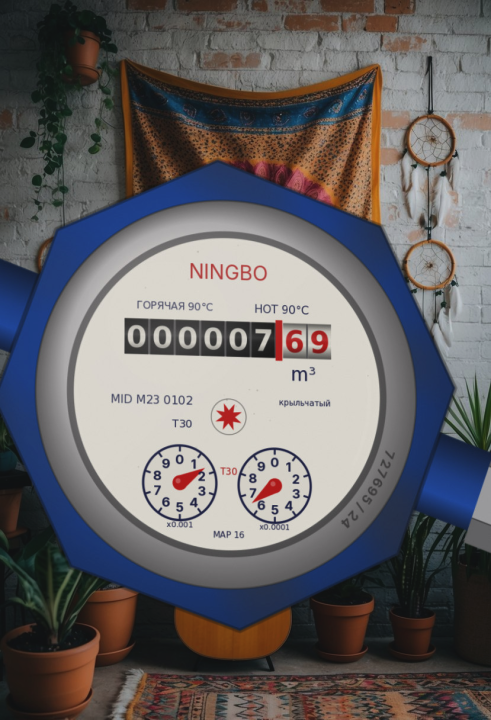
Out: 7.6916; m³
